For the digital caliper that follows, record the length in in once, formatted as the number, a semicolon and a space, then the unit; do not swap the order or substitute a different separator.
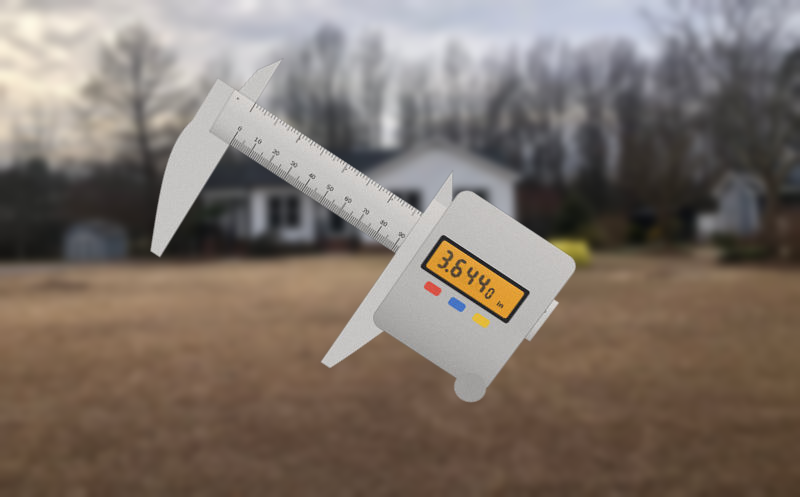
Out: 3.6440; in
